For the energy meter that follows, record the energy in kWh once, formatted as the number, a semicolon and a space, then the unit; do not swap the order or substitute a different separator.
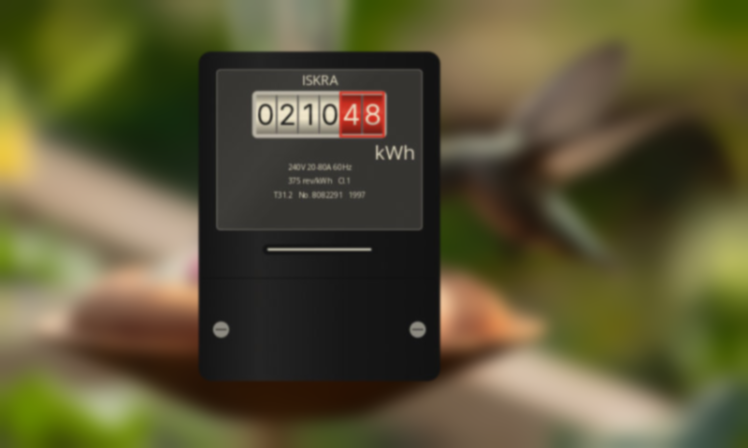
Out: 210.48; kWh
